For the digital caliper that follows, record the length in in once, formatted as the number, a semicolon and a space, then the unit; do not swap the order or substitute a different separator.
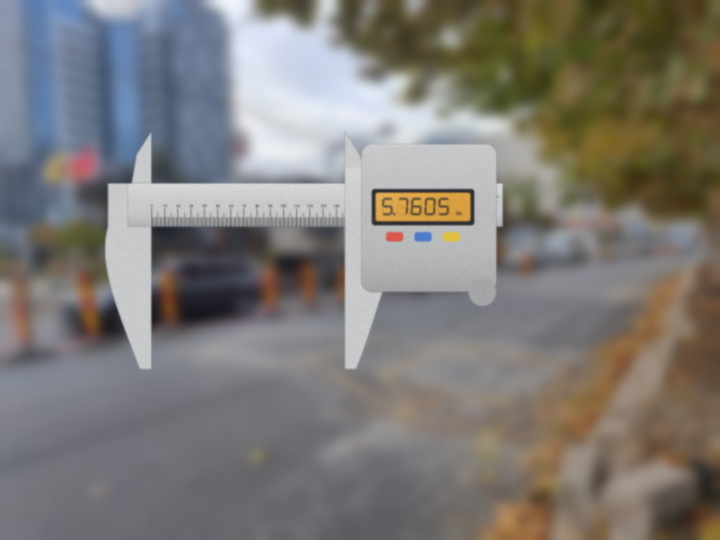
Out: 5.7605; in
